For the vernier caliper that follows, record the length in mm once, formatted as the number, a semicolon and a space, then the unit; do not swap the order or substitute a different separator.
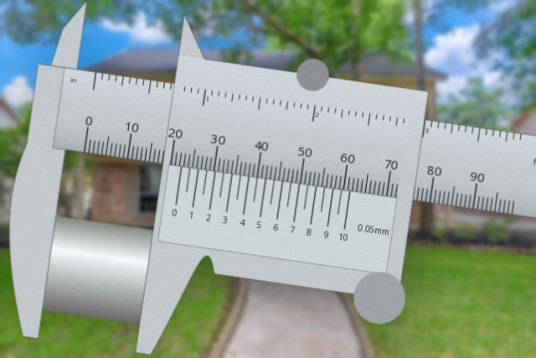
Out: 22.5; mm
